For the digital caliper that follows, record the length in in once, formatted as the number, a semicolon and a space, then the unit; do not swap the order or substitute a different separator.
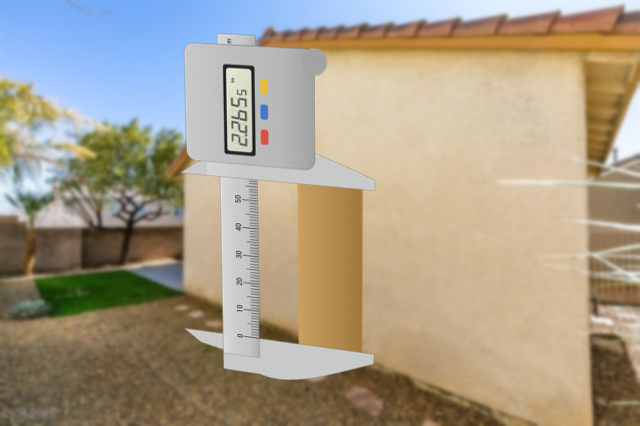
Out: 2.2655; in
